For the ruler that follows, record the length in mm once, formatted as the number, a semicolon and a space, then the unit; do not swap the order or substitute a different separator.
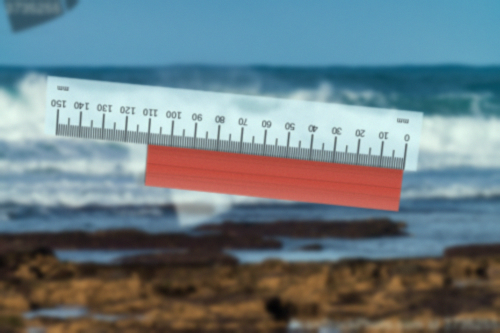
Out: 110; mm
